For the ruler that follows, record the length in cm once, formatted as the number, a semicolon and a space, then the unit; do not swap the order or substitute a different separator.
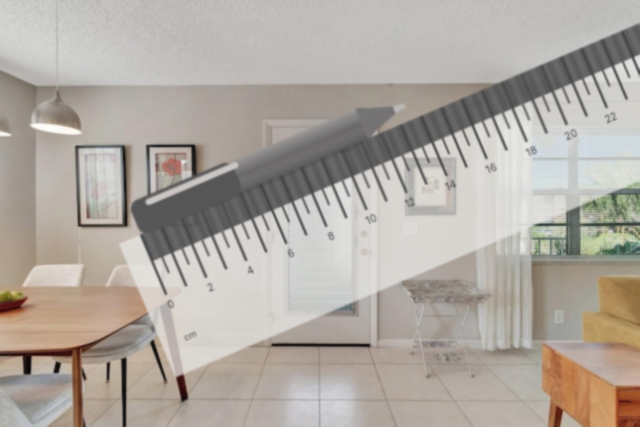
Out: 13.5; cm
